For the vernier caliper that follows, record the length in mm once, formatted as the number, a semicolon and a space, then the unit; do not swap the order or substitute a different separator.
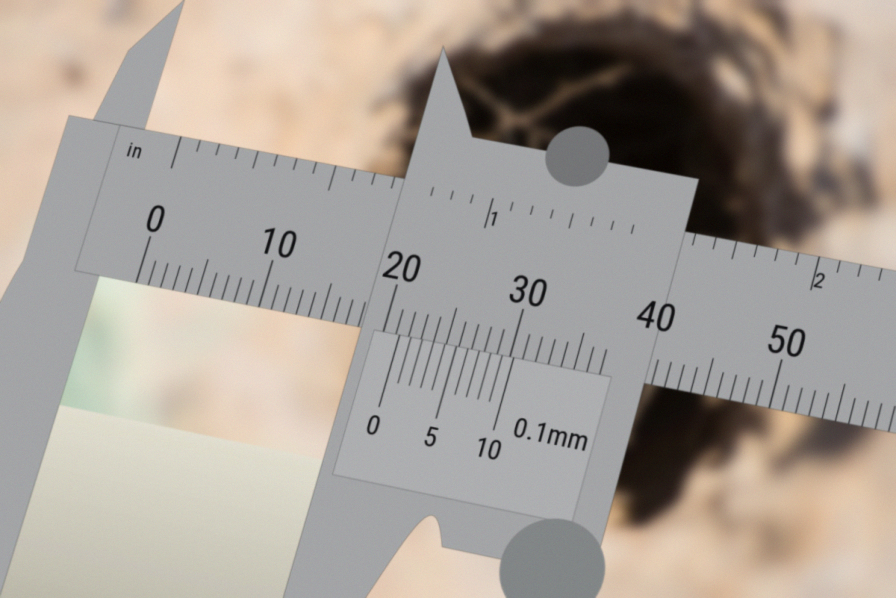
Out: 21.3; mm
